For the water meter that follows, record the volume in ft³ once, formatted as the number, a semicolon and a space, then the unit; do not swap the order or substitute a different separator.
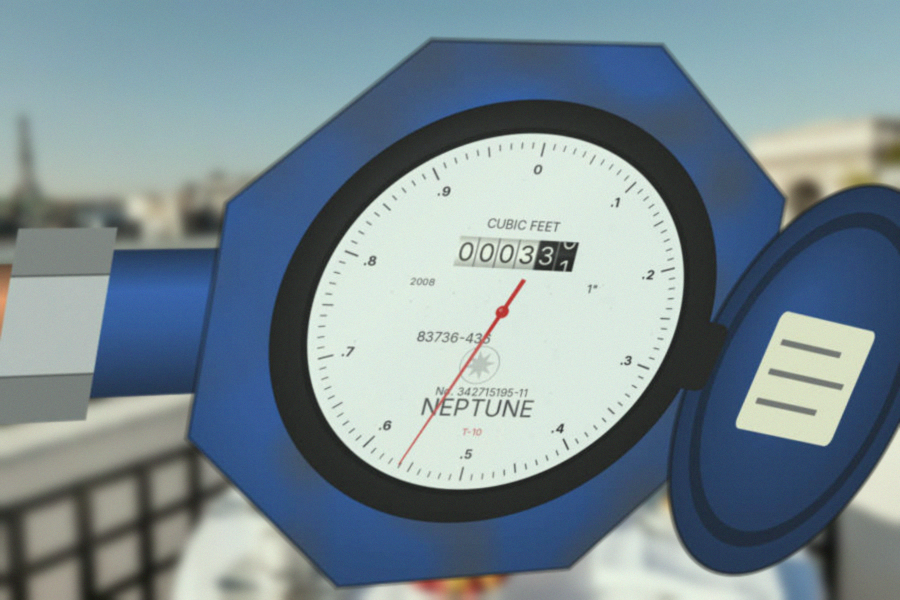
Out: 330.56; ft³
